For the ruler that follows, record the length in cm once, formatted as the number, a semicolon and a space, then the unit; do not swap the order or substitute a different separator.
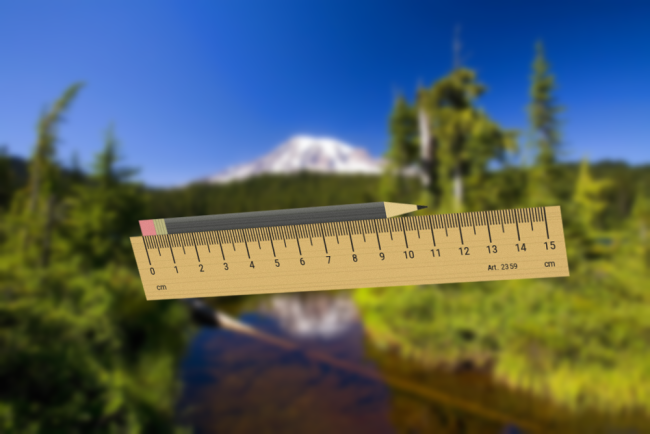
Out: 11; cm
